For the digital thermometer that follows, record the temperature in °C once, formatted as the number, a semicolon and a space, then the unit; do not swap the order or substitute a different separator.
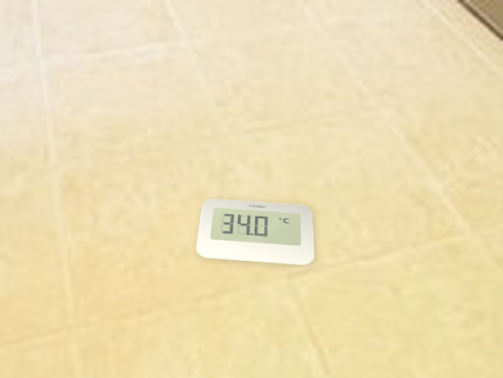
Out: 34.0; °C
